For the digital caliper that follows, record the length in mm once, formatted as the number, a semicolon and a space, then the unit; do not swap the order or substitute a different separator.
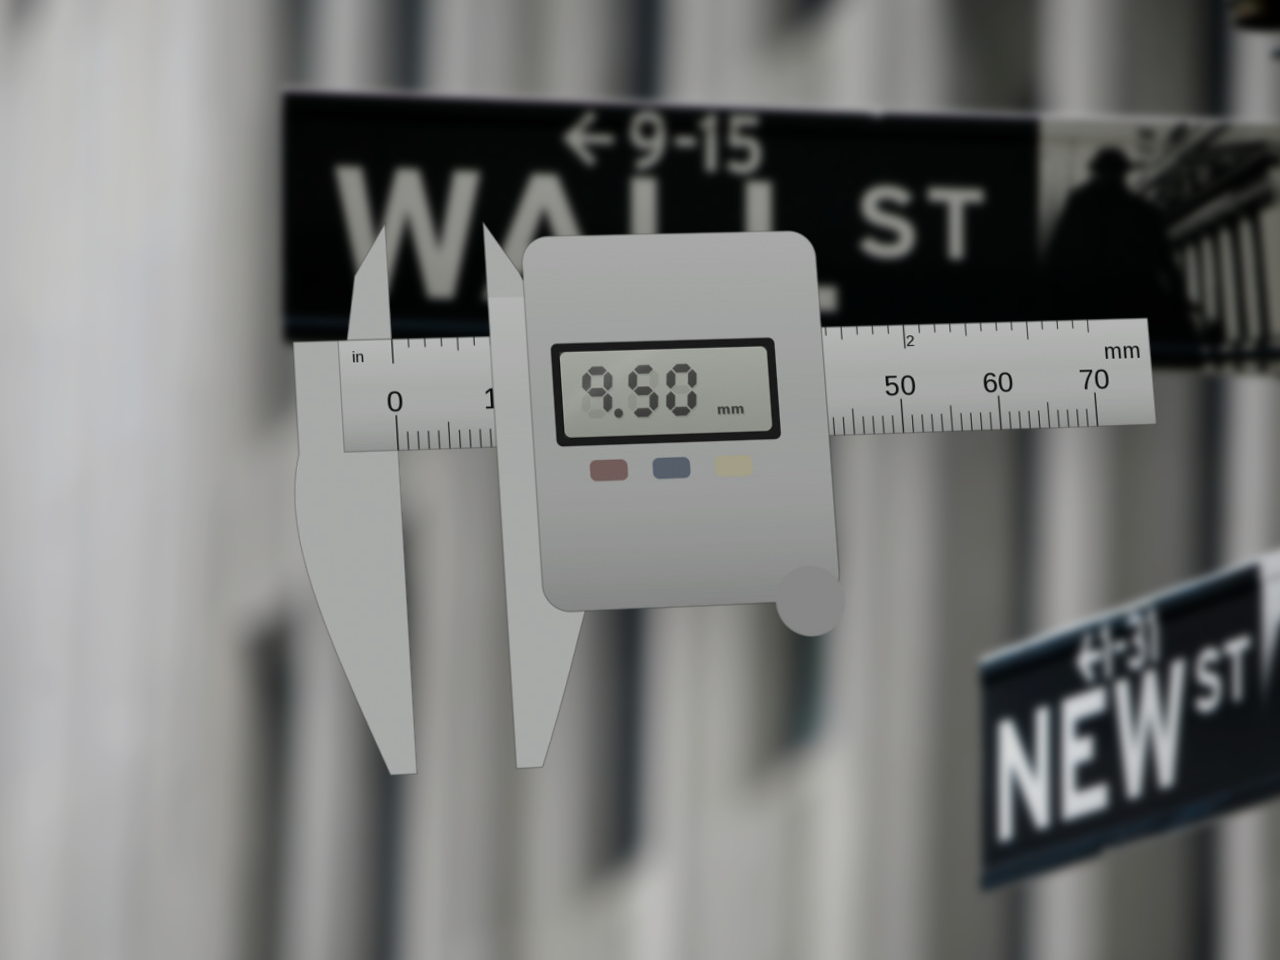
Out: 9.50; mm
